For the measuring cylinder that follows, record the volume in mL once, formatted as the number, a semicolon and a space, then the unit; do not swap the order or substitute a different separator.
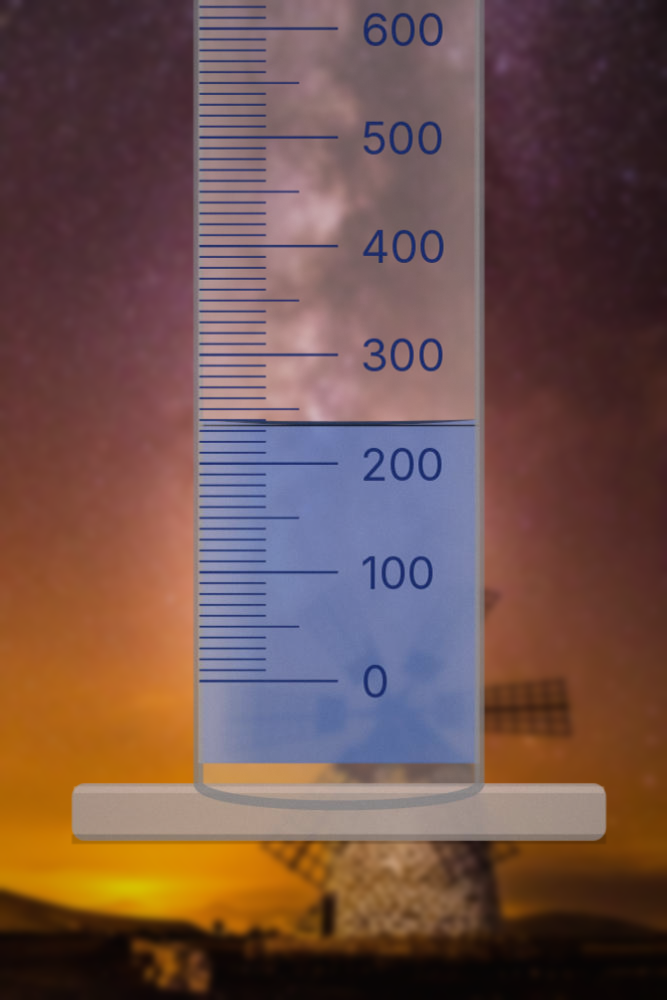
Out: 235; mL
